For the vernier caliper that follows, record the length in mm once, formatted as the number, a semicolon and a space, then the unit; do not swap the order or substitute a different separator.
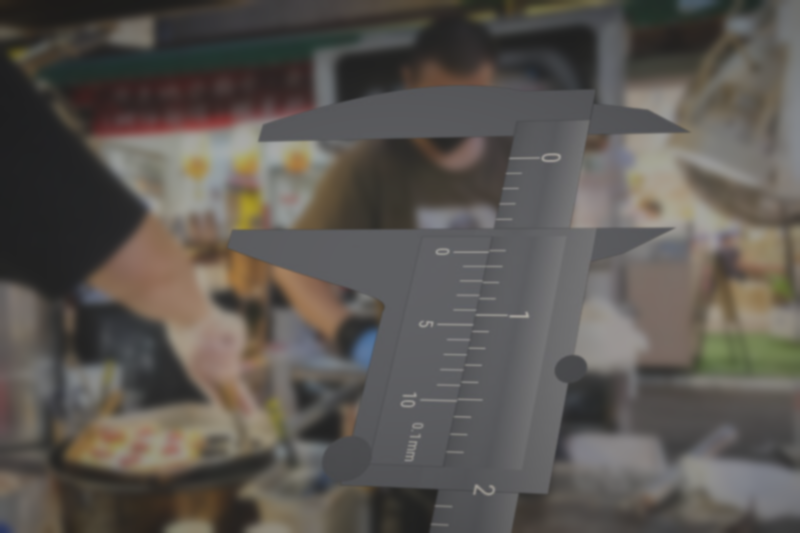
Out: 6.1; mm
